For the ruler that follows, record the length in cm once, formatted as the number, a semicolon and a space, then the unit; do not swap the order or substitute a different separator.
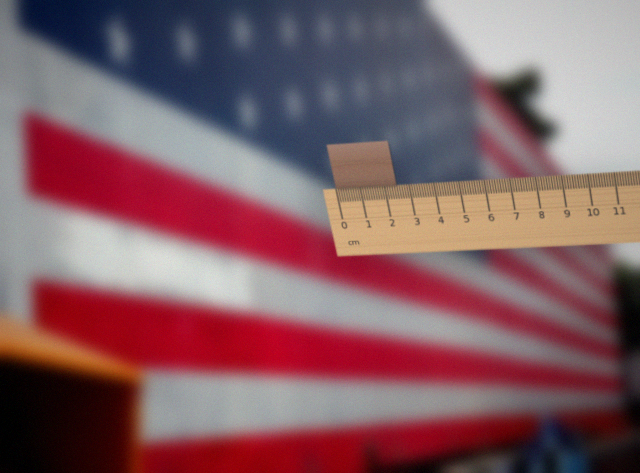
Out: 2.5; cm
